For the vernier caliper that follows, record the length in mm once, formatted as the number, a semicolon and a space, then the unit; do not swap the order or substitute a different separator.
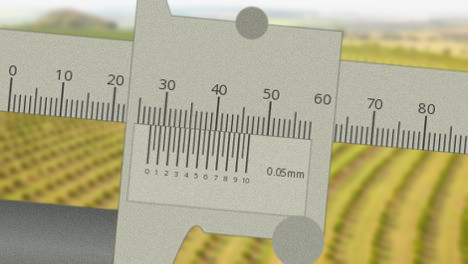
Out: 27.5; mm
